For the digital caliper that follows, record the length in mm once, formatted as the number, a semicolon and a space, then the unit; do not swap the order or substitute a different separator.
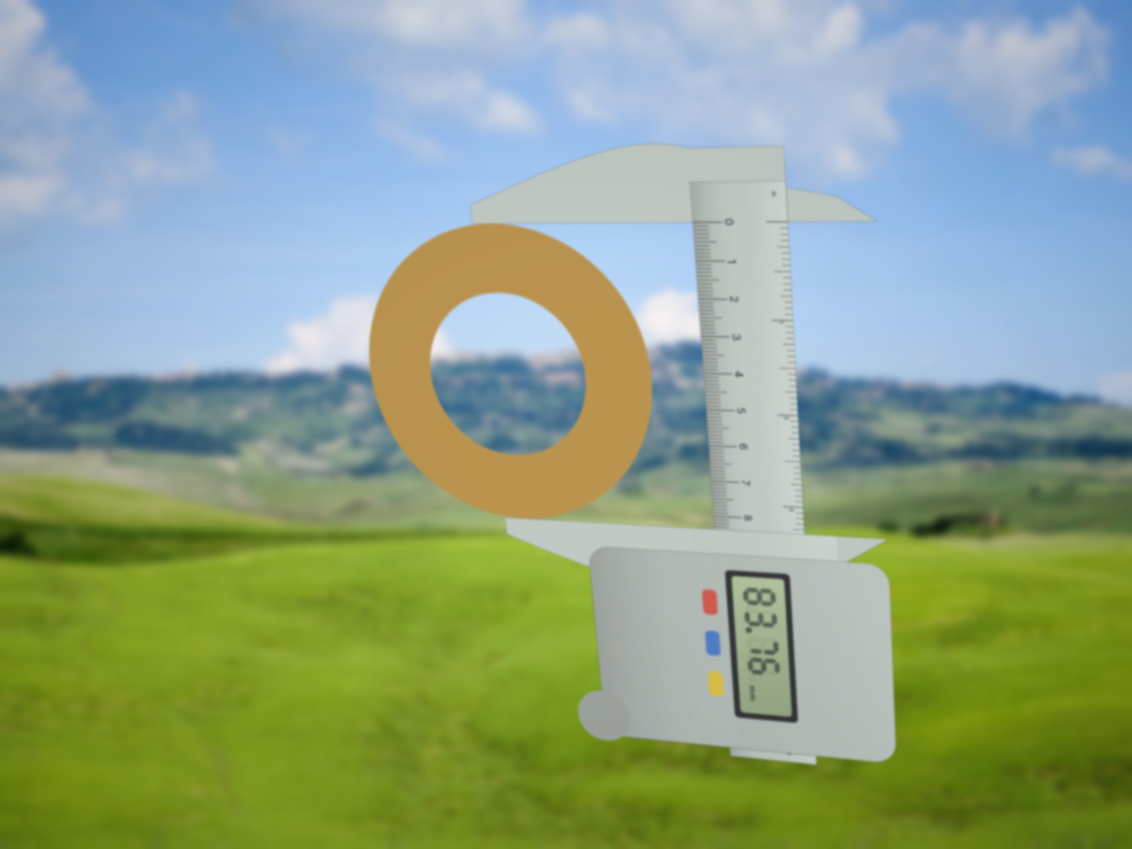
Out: 83.76; mm
